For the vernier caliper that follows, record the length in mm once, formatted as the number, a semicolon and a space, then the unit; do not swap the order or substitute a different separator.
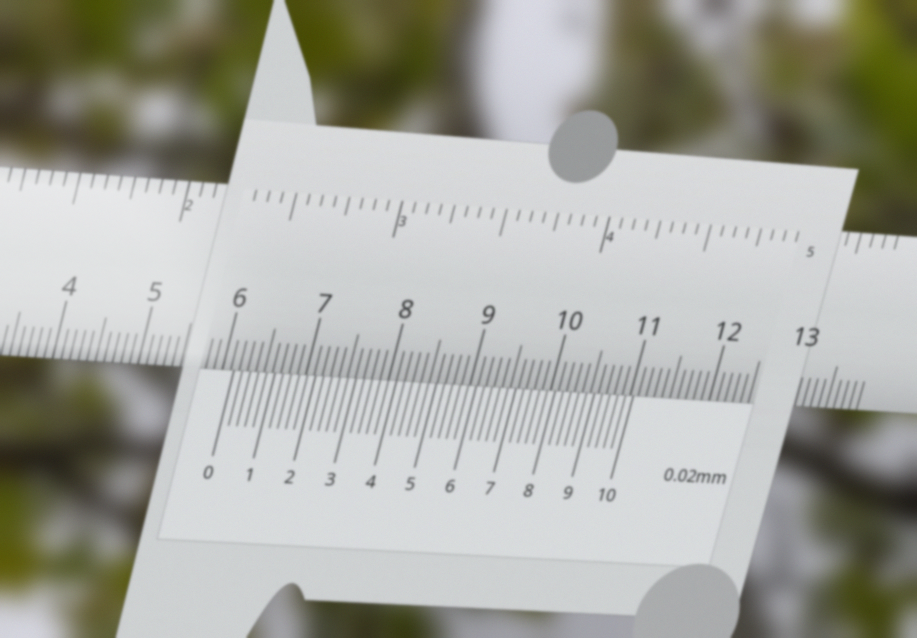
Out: 61.4; mm
